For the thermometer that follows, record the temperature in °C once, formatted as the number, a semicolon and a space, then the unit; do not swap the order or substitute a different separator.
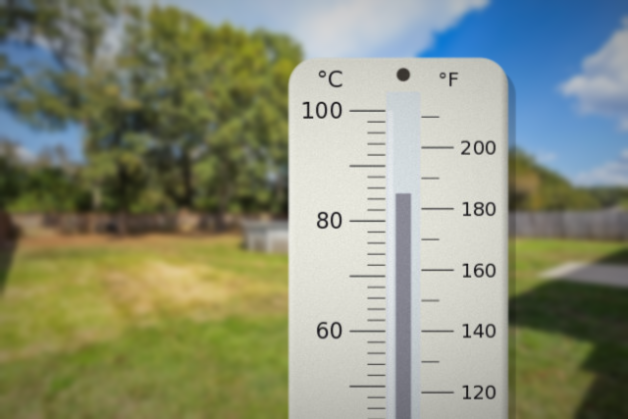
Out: 85; °C
